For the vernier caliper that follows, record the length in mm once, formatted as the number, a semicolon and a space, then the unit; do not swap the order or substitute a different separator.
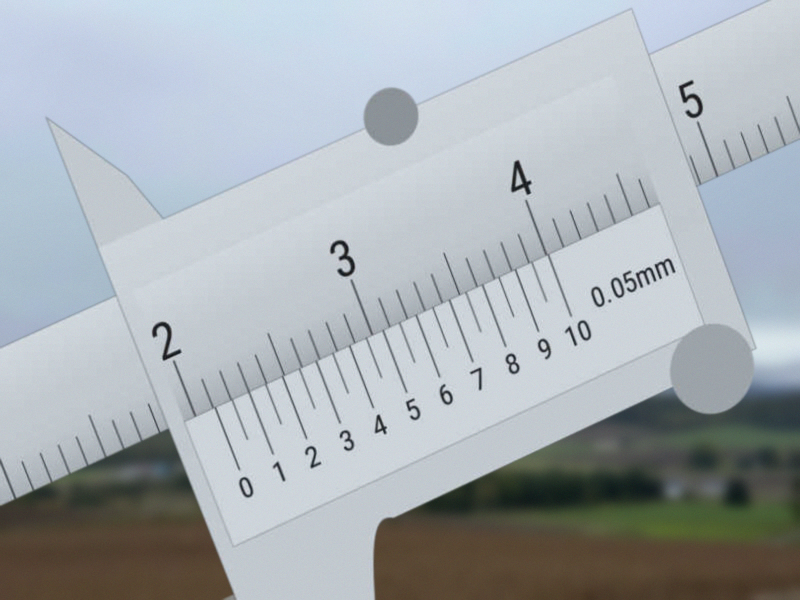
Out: 21.1; mm
